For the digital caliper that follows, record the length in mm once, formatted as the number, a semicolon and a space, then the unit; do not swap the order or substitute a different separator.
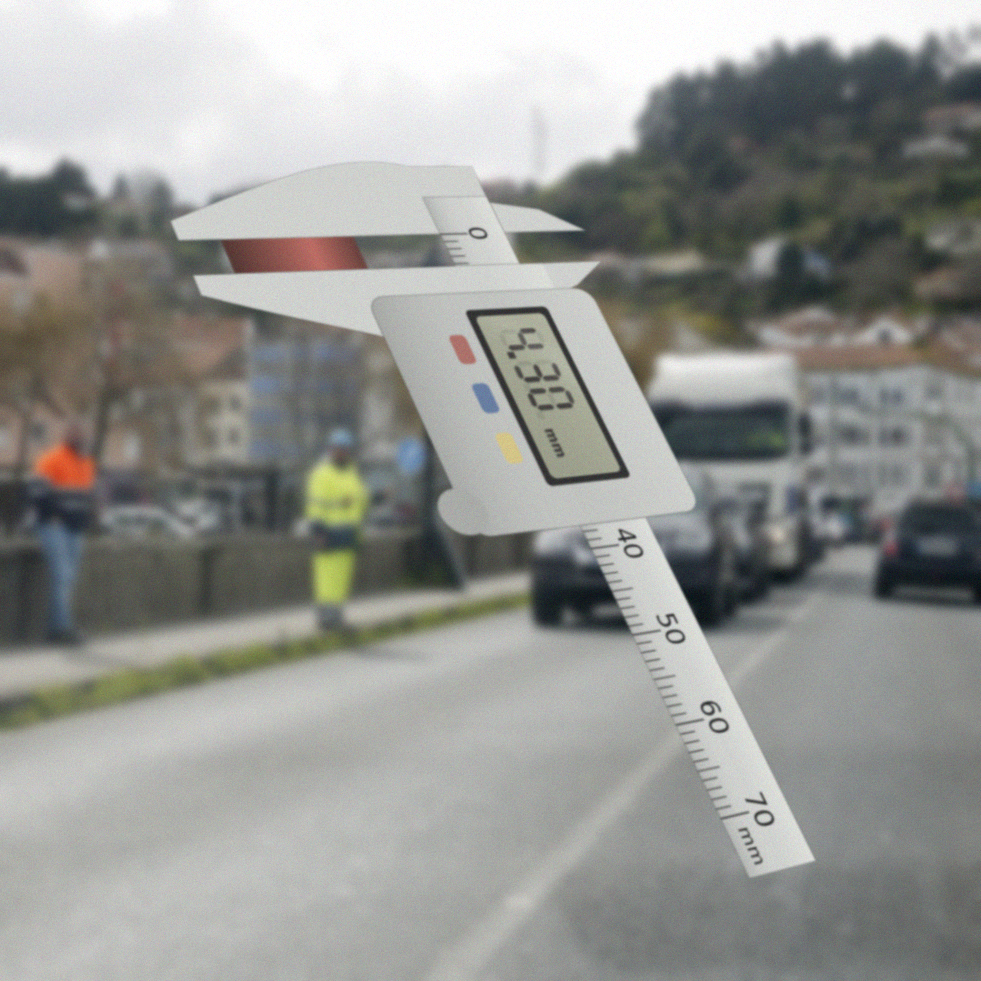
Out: 4.30; mm
